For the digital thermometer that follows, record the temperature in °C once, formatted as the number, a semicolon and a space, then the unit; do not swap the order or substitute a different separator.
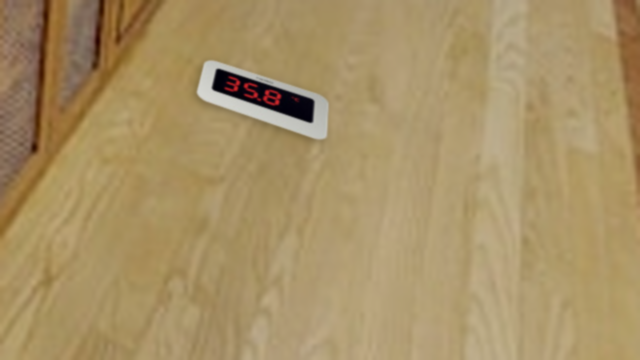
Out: 35.8; °C
